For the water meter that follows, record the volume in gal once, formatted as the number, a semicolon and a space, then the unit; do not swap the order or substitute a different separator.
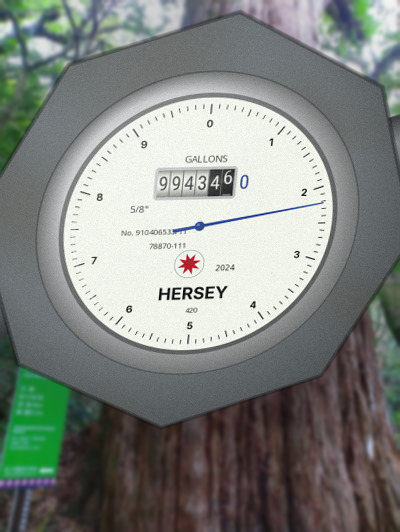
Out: 9943462.2; gal
